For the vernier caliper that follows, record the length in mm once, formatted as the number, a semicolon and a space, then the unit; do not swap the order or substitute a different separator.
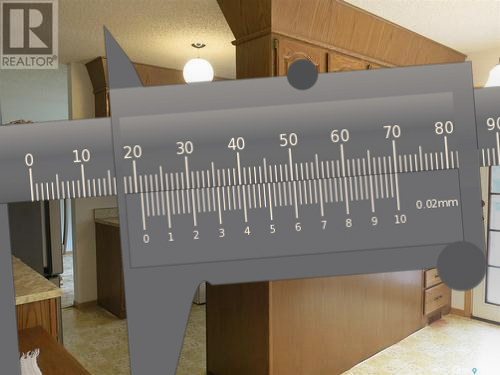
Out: 21.0; mm
